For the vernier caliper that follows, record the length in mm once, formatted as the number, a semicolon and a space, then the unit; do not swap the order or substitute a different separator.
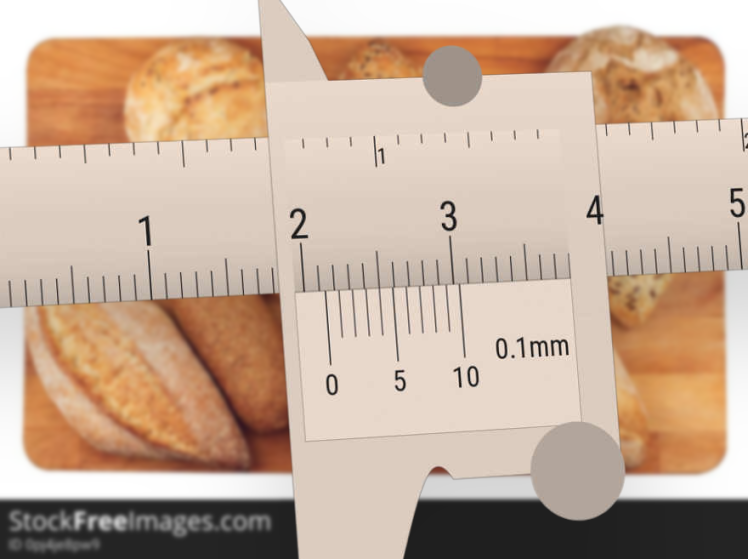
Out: 21.4; mm
